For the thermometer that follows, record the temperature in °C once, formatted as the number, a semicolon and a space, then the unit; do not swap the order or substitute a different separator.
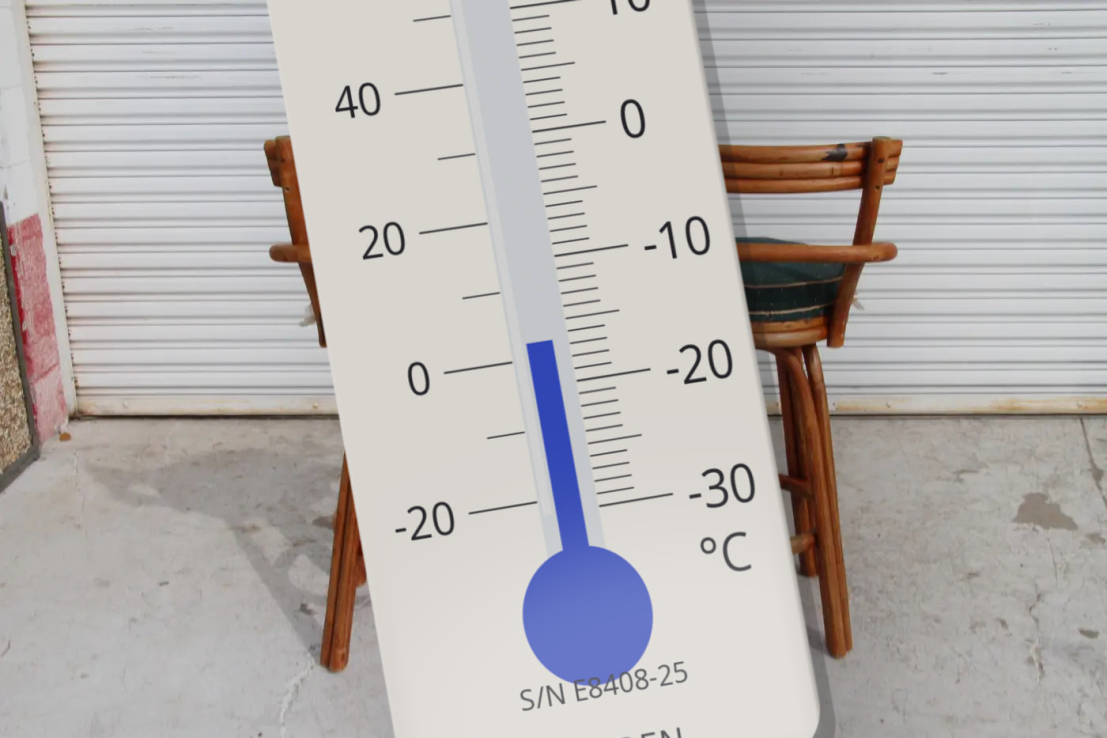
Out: -16.5; °C
